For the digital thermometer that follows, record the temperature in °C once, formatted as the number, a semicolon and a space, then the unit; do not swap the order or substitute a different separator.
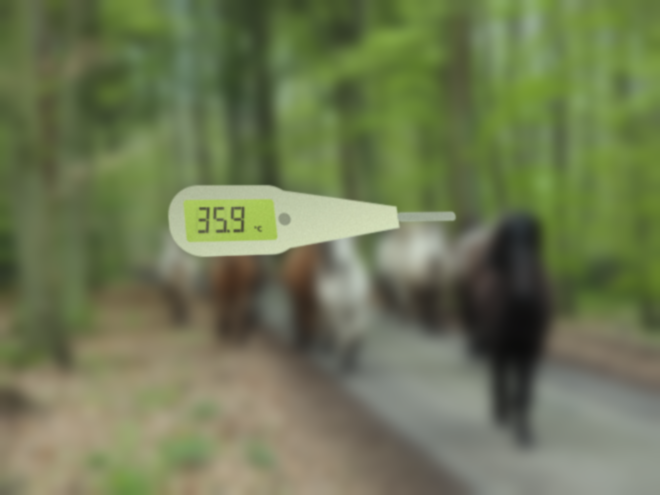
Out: 35.9; °C
